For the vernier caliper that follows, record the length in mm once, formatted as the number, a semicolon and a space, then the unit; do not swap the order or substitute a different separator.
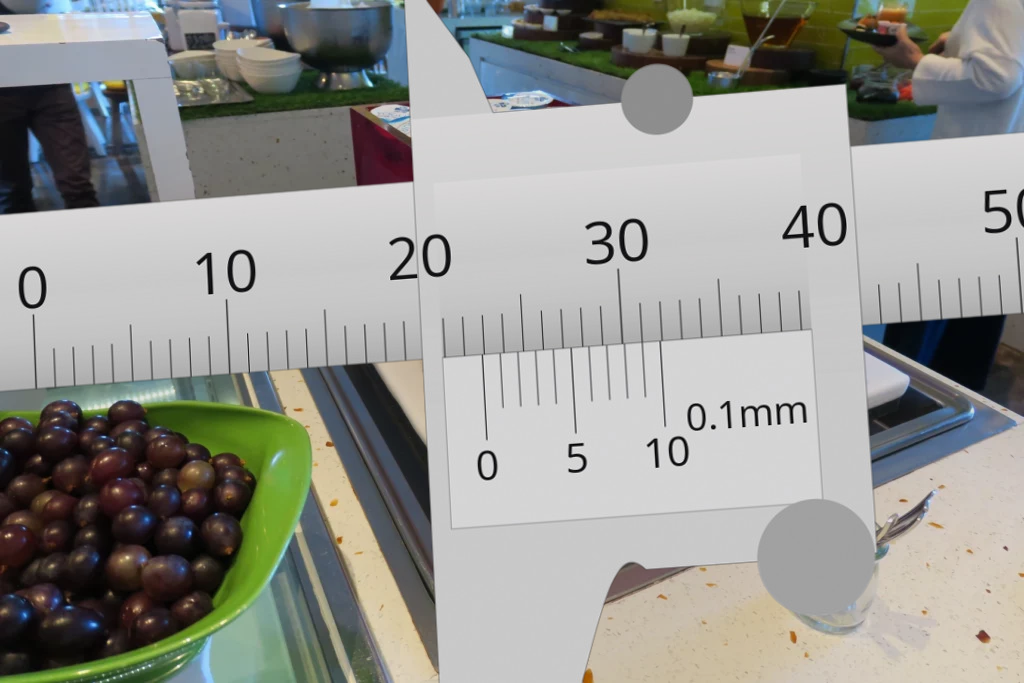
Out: 22.9; mm
